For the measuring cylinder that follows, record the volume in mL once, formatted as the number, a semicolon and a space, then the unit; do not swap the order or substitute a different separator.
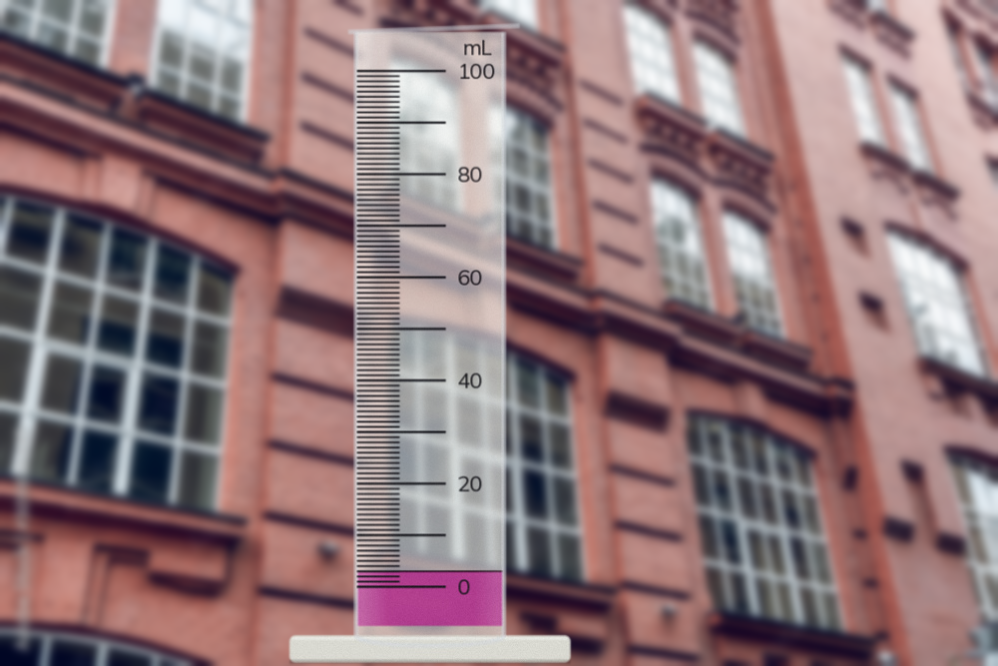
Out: 3; mL
